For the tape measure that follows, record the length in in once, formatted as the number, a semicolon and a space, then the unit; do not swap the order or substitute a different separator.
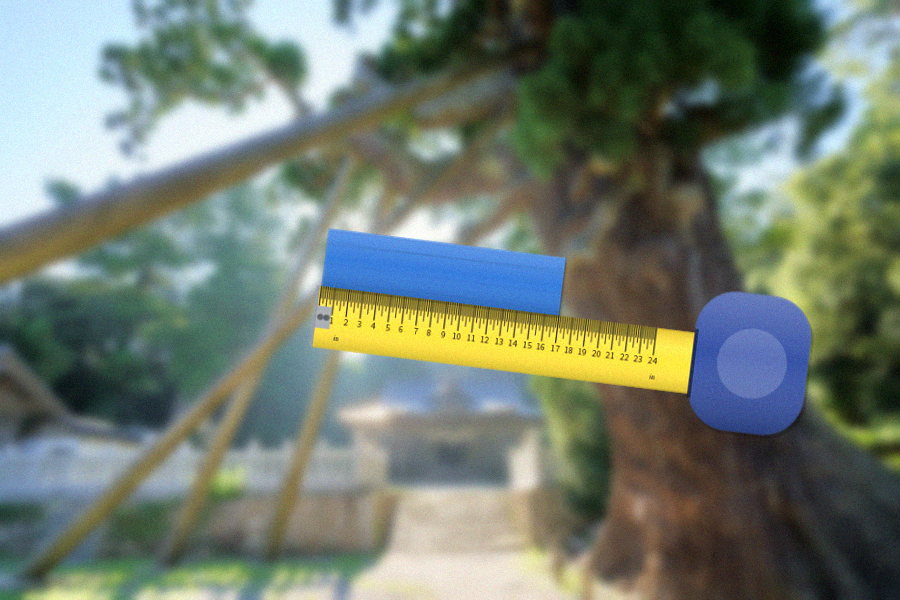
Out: 17; in
